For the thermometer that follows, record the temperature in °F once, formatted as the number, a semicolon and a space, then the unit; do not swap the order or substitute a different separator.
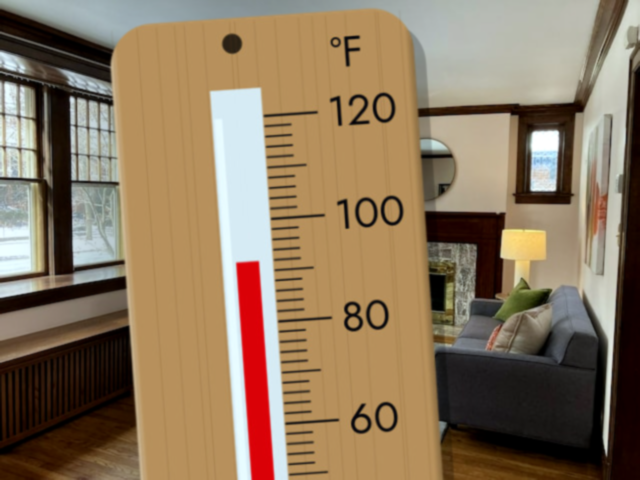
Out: 92; °F
